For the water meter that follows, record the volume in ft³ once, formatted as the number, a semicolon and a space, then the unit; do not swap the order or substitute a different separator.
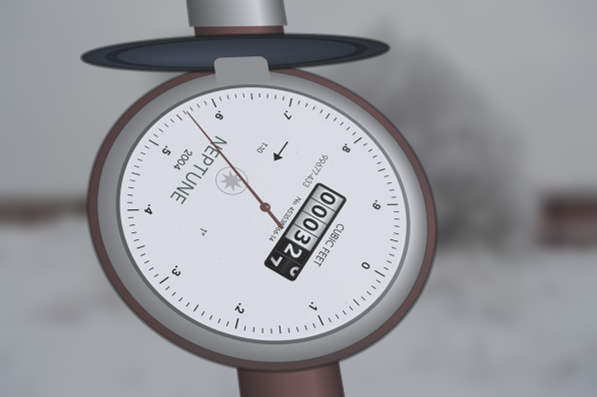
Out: 326.56; ft³
